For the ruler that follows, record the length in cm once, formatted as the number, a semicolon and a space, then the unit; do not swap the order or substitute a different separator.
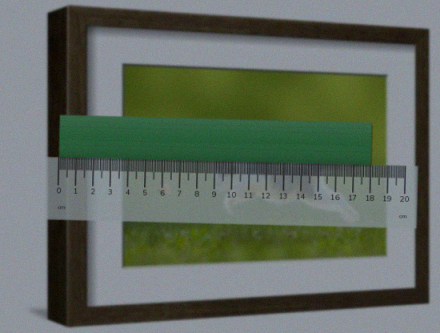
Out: 18; cm
